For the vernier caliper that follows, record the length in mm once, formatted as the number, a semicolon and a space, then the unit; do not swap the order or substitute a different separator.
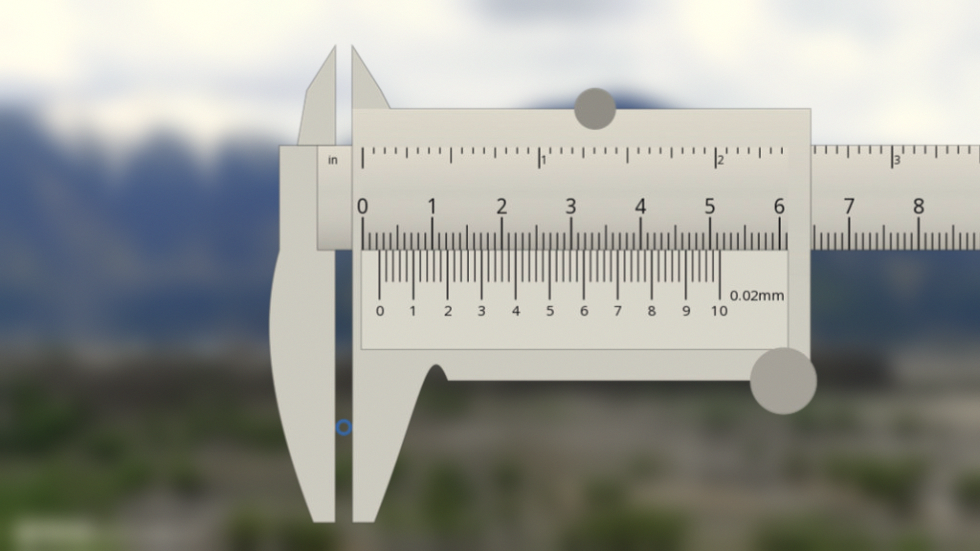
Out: 2.4; mm
